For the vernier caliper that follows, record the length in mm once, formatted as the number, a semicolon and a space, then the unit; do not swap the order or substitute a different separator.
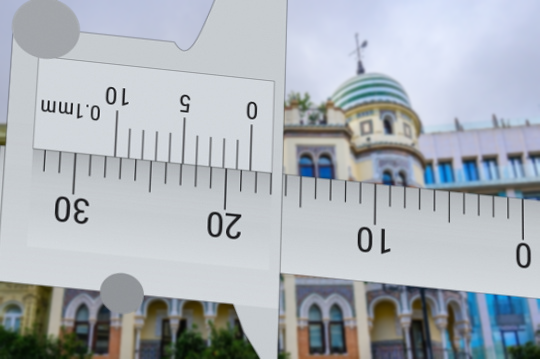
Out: 18.4; mm
